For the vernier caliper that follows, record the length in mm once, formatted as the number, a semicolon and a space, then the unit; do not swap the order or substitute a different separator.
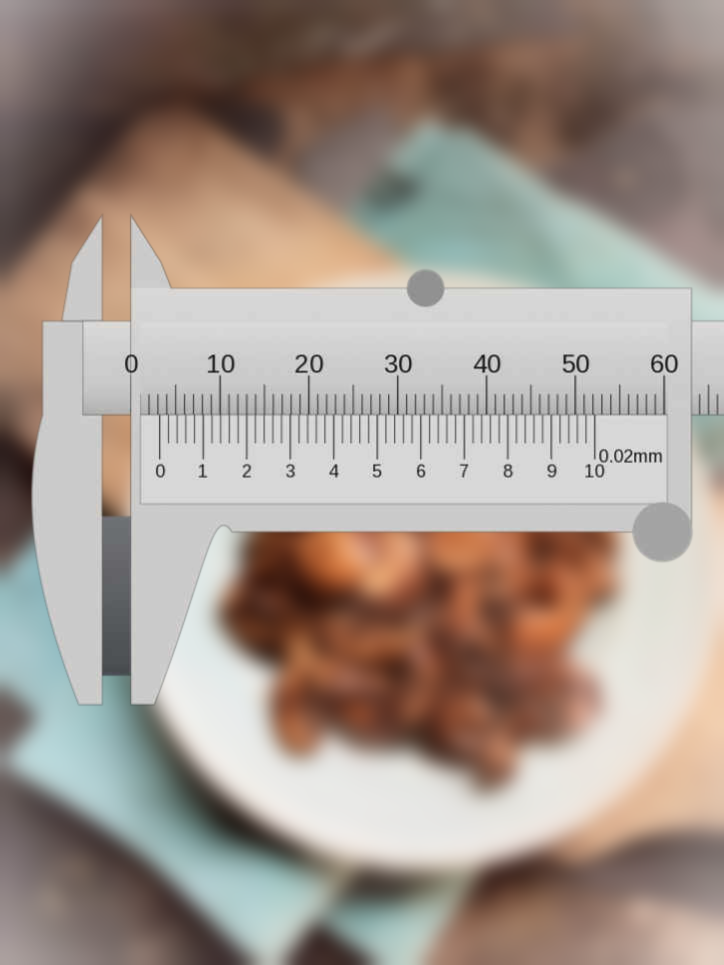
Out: 3.2; mm
